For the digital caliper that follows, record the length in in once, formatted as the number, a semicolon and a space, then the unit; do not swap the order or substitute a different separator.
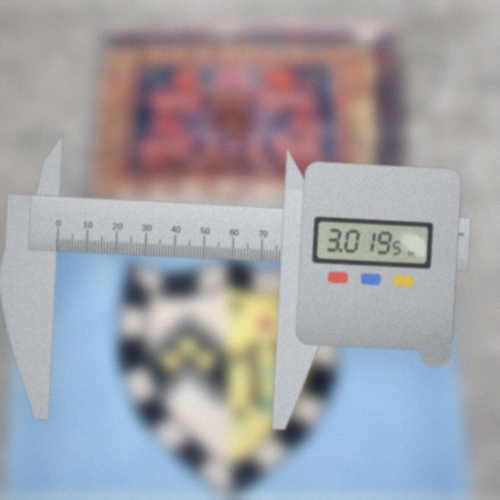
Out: 3.0195; in
